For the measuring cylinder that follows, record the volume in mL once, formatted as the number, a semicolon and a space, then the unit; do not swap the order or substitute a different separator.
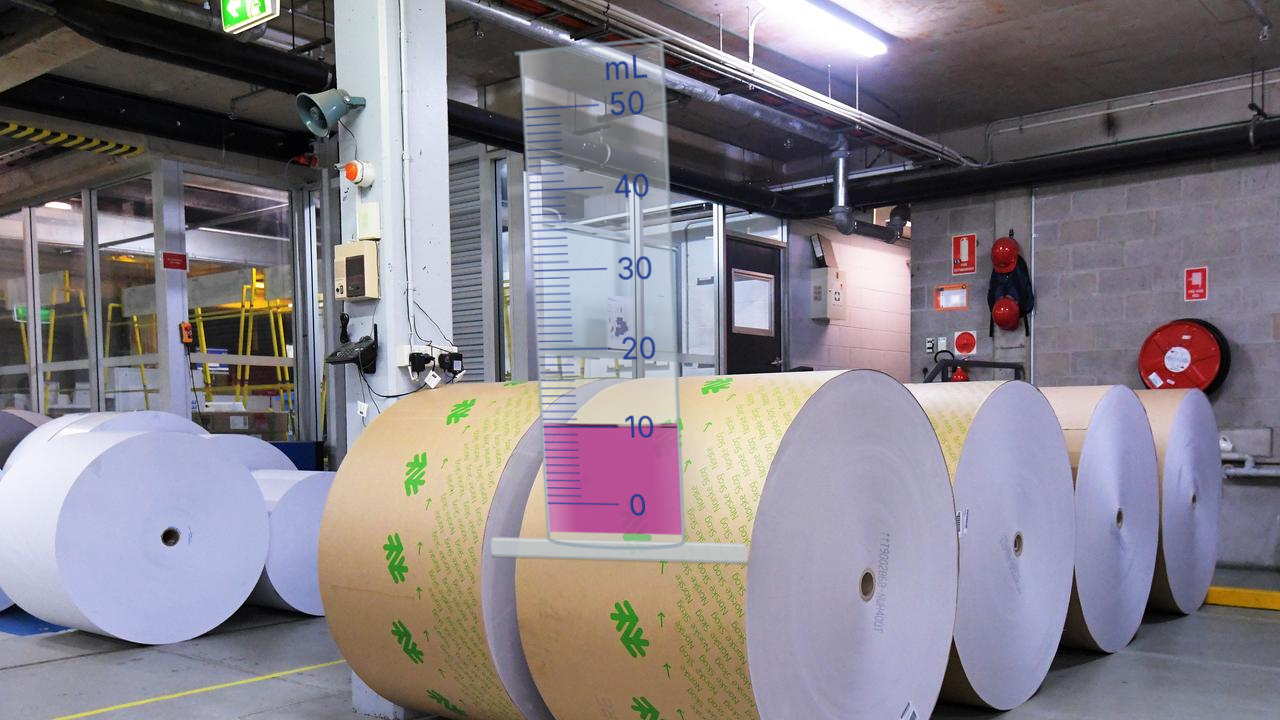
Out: 10; mL
